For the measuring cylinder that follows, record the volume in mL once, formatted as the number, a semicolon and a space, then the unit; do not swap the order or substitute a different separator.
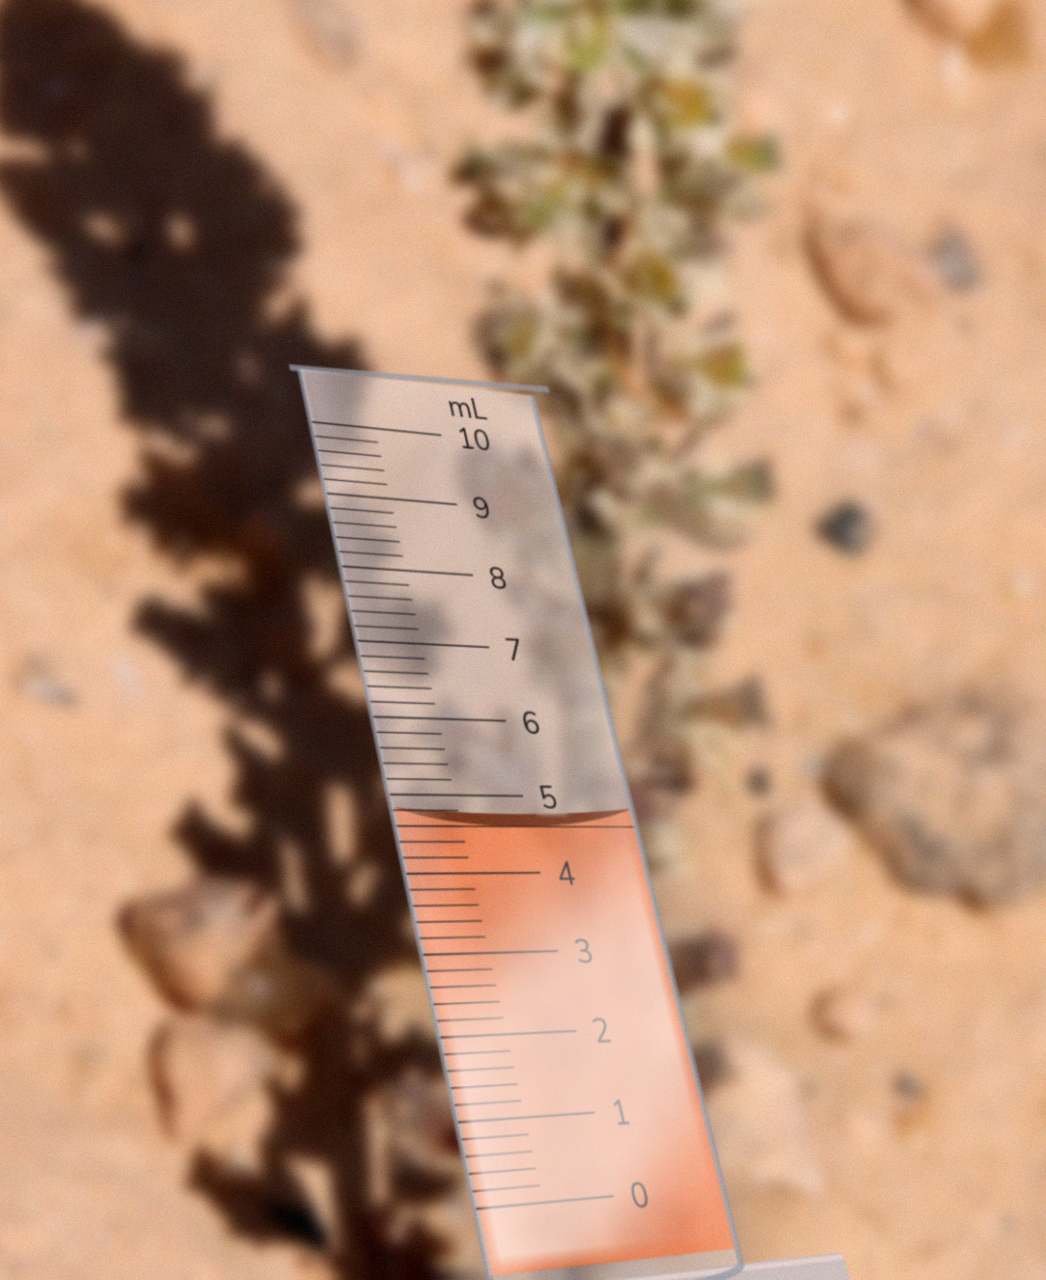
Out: 4.6; mL
